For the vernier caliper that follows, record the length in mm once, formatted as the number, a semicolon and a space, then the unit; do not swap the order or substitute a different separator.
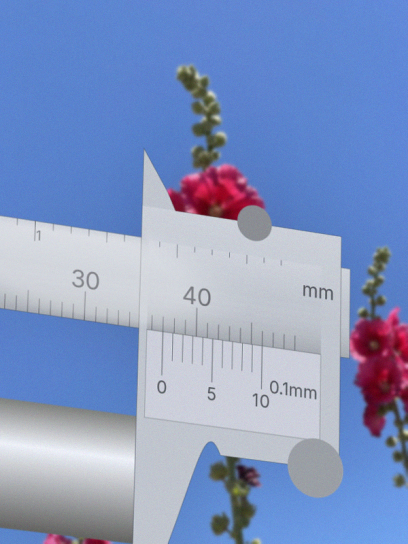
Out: 37.0; mm
